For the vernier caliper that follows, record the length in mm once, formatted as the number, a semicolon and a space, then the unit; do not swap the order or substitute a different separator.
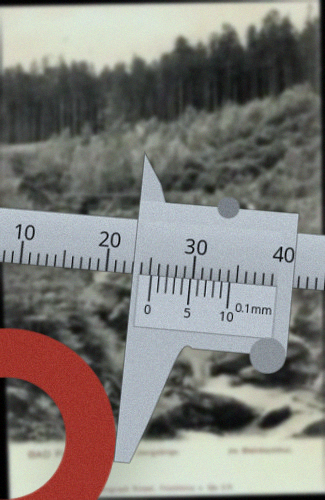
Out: 25.2; mm
